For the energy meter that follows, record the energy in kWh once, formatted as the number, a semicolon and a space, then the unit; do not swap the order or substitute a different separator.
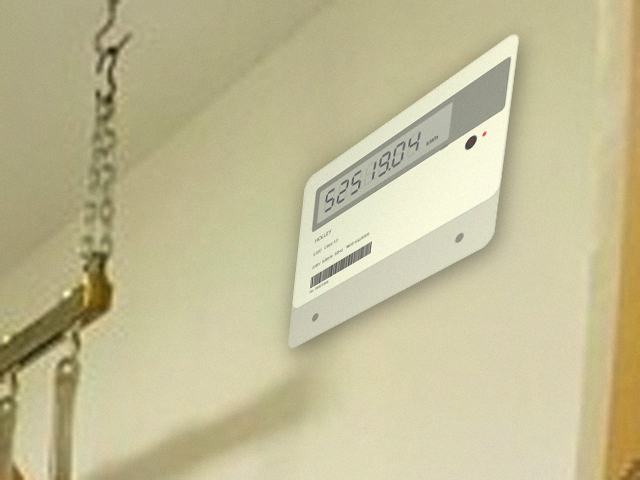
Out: 52519.04; kWh
